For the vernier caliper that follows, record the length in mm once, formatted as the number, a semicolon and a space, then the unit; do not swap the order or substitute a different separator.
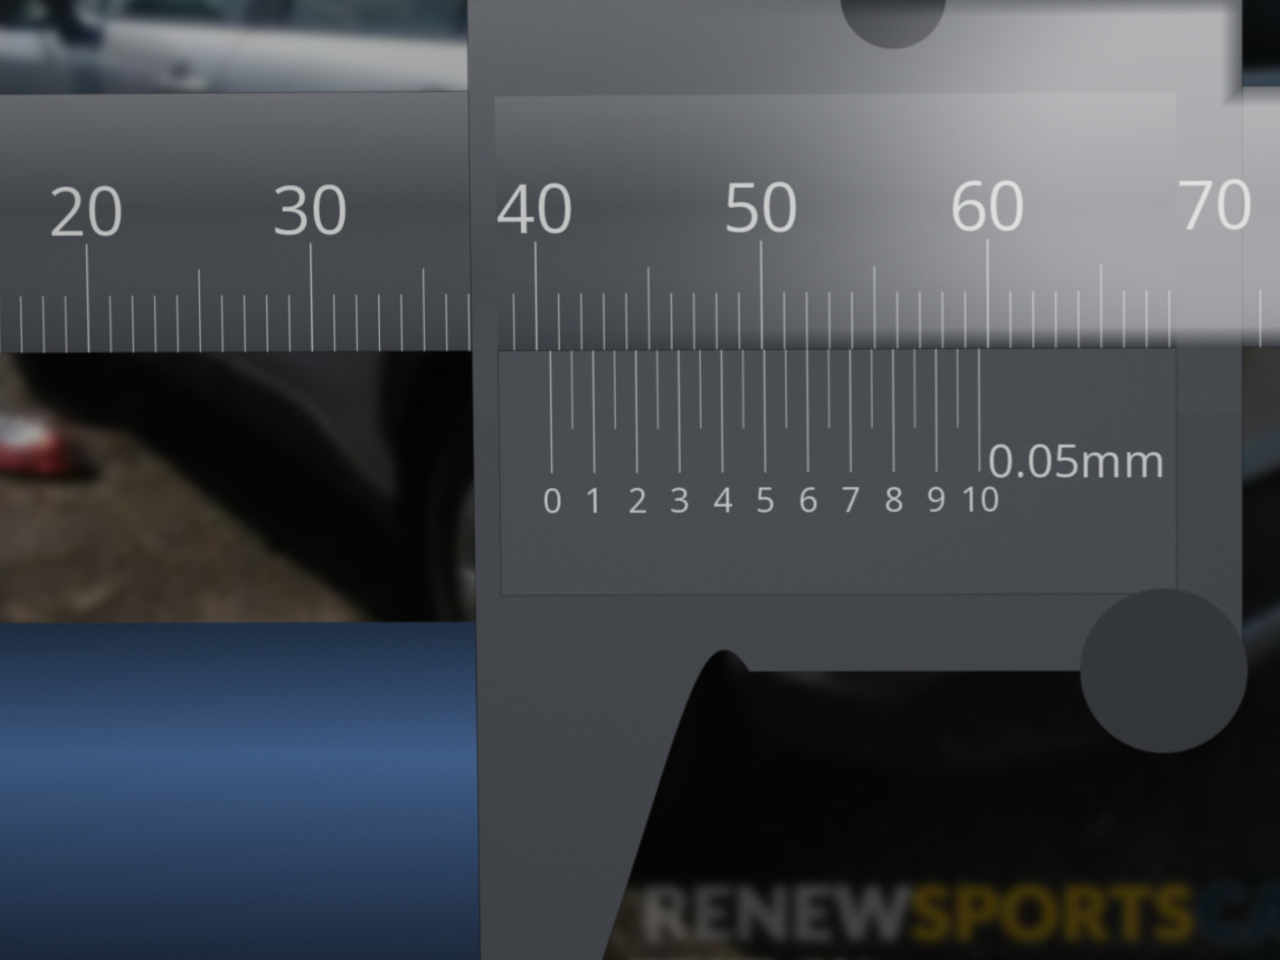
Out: 40.6; mm
